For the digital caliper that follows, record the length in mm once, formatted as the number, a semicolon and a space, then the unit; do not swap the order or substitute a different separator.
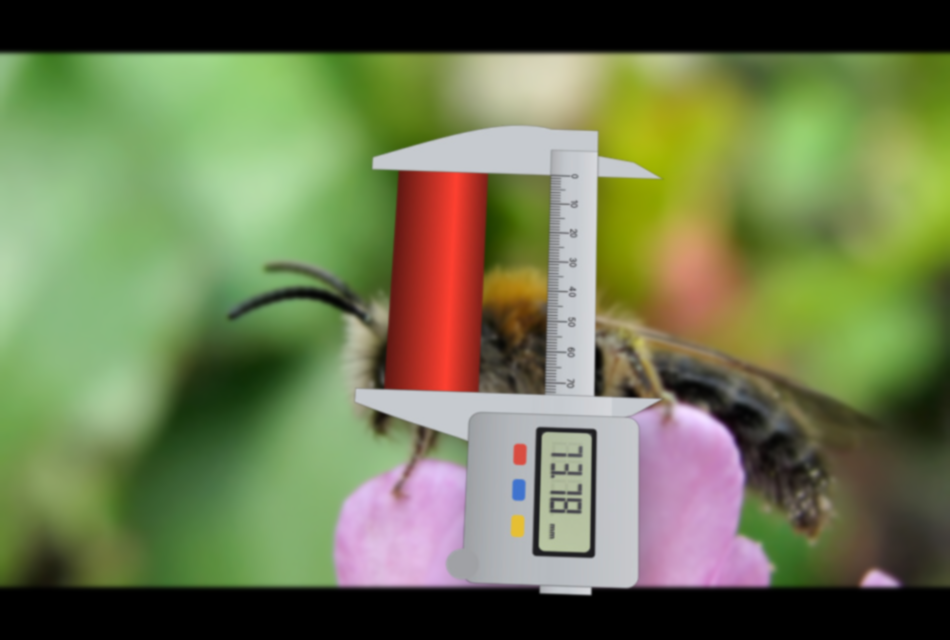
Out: 73.78; mm
